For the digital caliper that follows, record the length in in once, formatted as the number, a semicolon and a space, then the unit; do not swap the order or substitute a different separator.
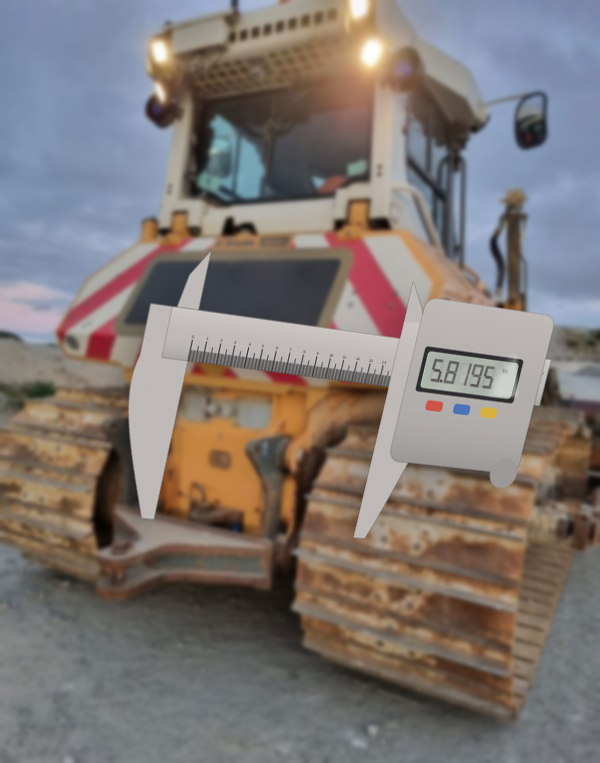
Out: 5.8195; in
